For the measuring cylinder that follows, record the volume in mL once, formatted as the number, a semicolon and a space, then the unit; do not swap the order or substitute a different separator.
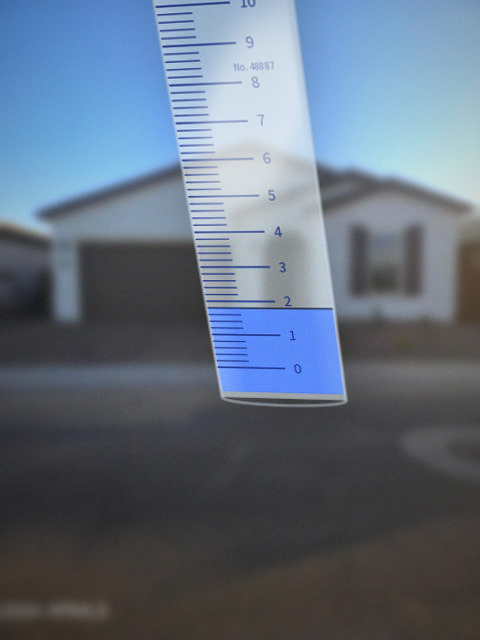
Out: 1.8; mL
